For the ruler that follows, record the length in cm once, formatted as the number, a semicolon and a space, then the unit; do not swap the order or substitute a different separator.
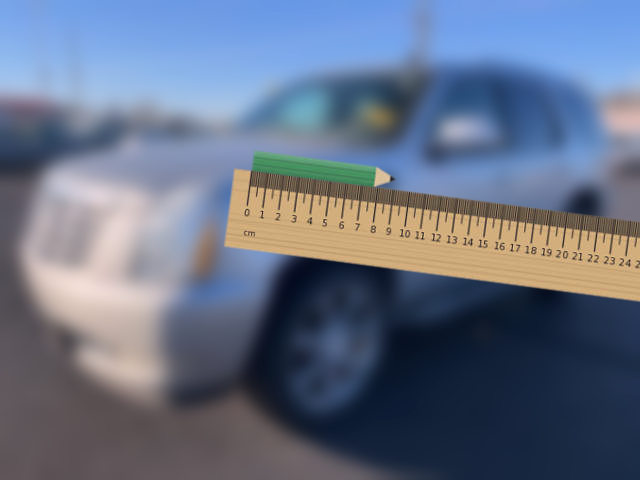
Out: 9; cm
